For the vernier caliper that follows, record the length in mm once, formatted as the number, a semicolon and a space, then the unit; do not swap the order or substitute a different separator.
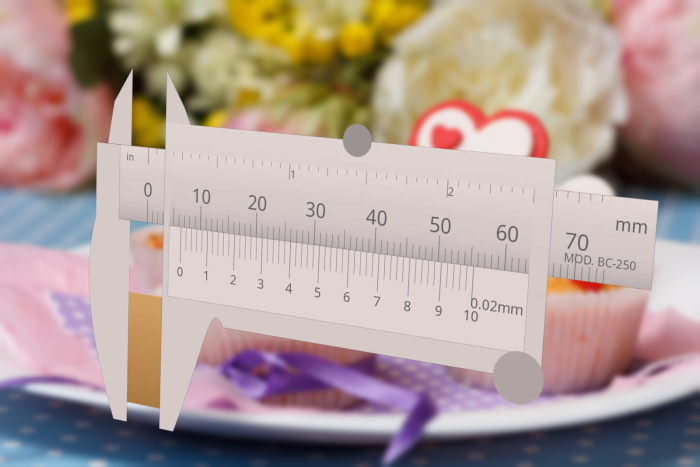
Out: 6.4; mm
